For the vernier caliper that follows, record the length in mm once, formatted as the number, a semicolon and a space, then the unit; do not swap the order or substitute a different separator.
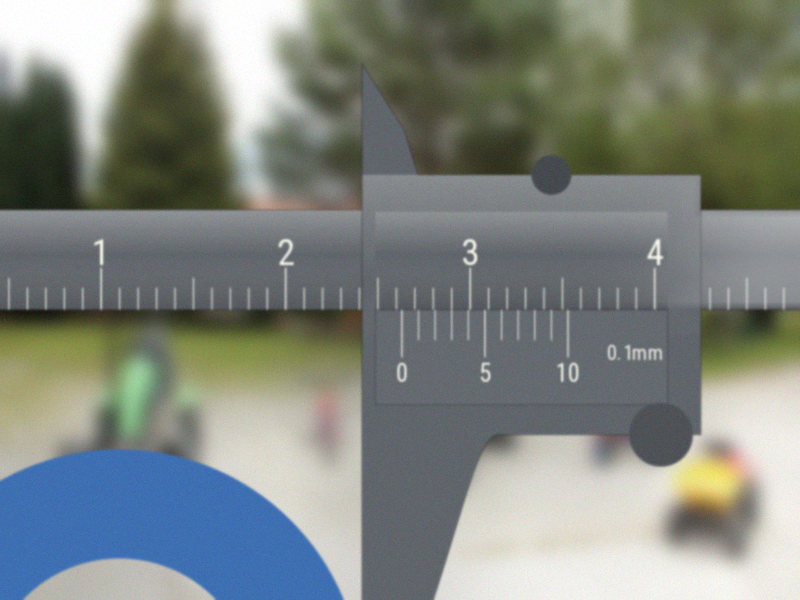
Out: 26.3; mm
